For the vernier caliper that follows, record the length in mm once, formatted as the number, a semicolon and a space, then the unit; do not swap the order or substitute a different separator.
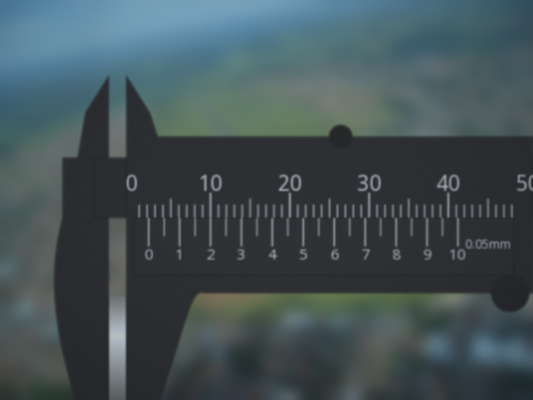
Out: 2.2; mm
